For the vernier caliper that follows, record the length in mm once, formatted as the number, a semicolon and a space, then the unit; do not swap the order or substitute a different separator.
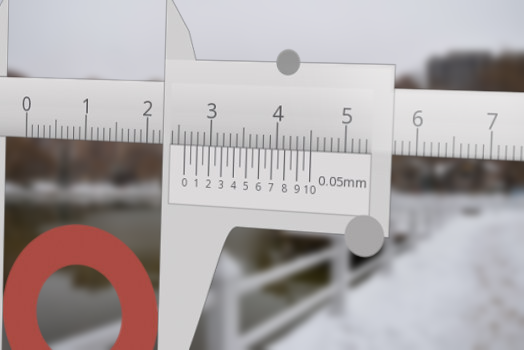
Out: 26.0; mm
